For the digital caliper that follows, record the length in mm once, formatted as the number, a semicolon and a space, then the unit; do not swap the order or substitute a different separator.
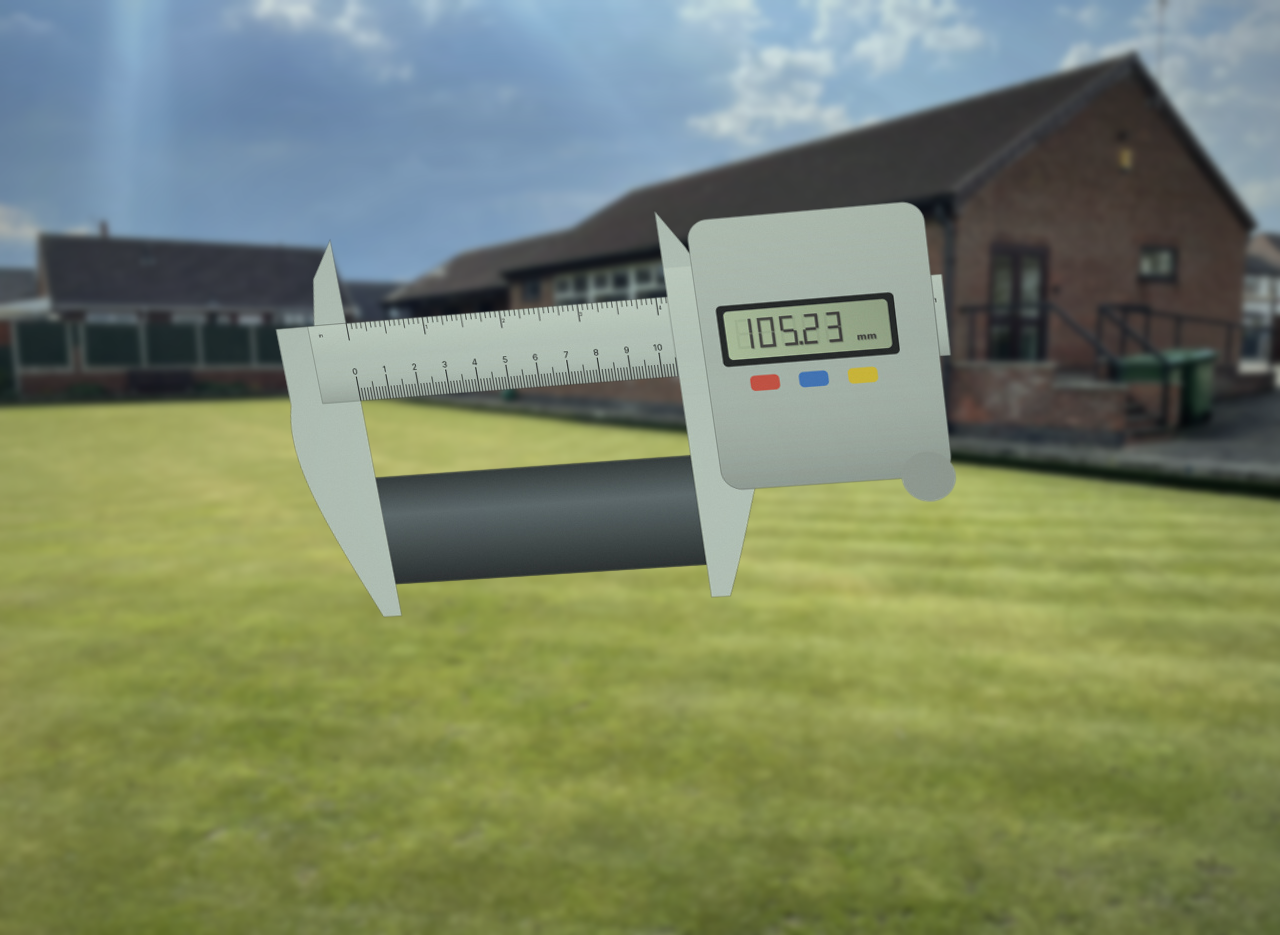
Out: 105.23; mm
